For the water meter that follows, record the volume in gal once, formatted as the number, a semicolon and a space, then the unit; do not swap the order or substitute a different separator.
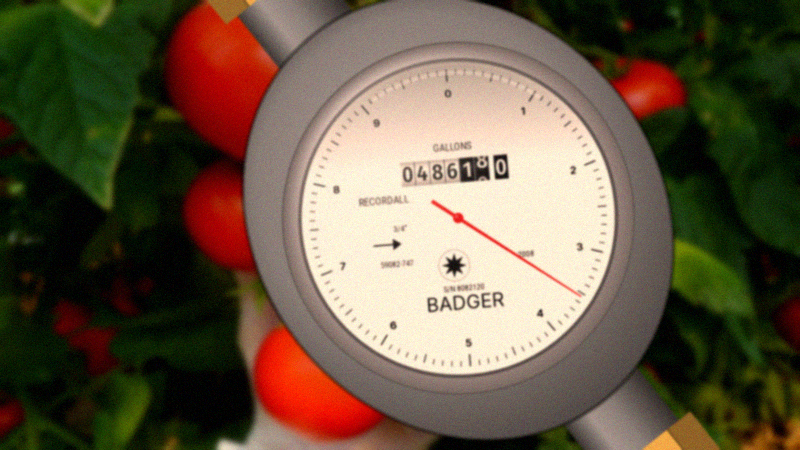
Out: 486183.5; gal
